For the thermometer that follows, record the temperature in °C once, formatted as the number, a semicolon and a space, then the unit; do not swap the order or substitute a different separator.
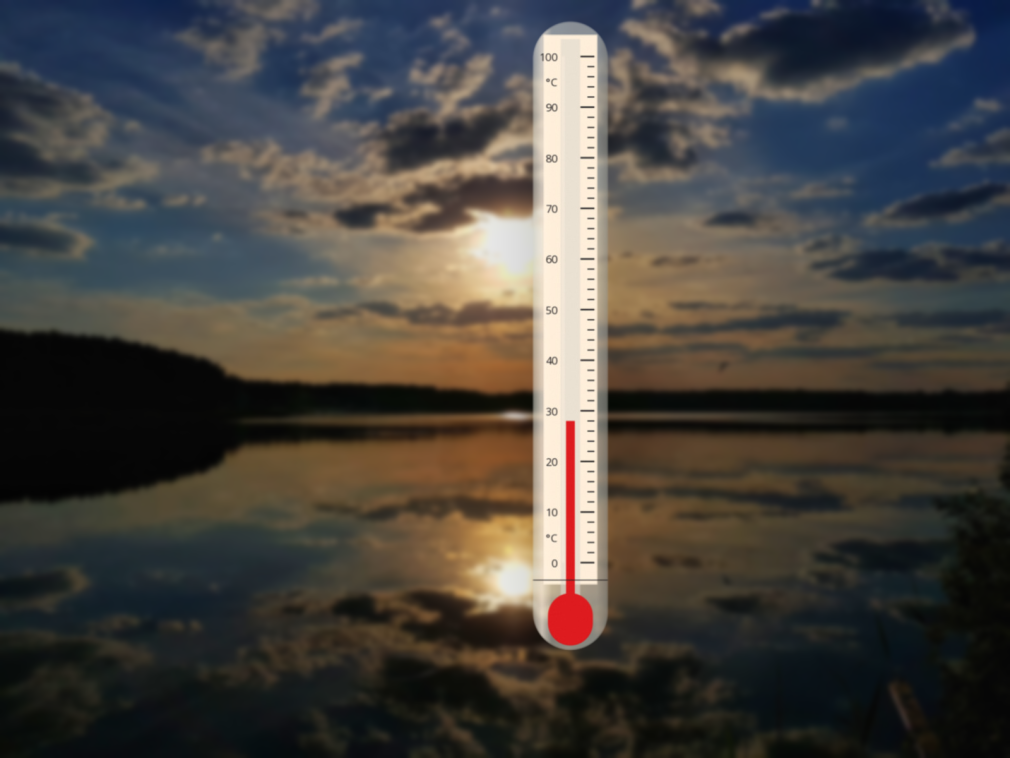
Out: 28; °C
